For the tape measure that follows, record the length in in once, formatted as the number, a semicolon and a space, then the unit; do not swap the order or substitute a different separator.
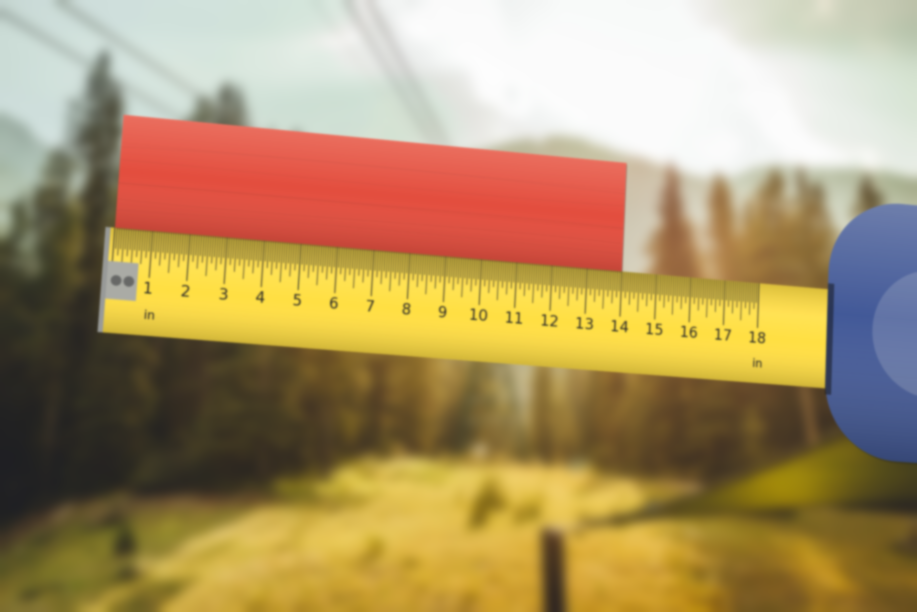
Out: 14; in
